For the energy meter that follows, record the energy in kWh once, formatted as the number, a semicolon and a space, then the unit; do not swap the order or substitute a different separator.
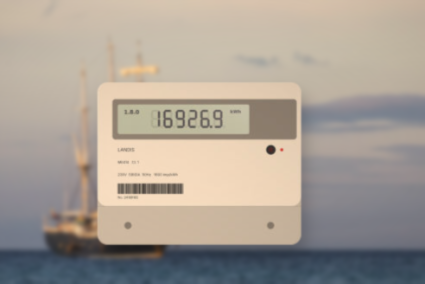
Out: 16926.9; kWh
